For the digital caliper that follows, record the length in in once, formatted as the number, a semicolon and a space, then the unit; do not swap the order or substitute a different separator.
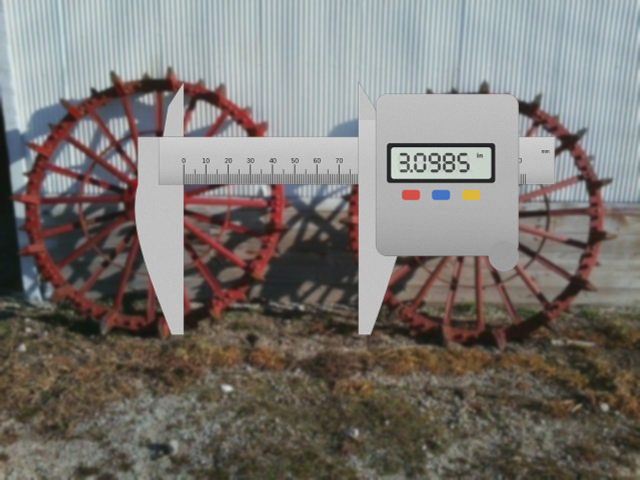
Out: 3.0985; in
